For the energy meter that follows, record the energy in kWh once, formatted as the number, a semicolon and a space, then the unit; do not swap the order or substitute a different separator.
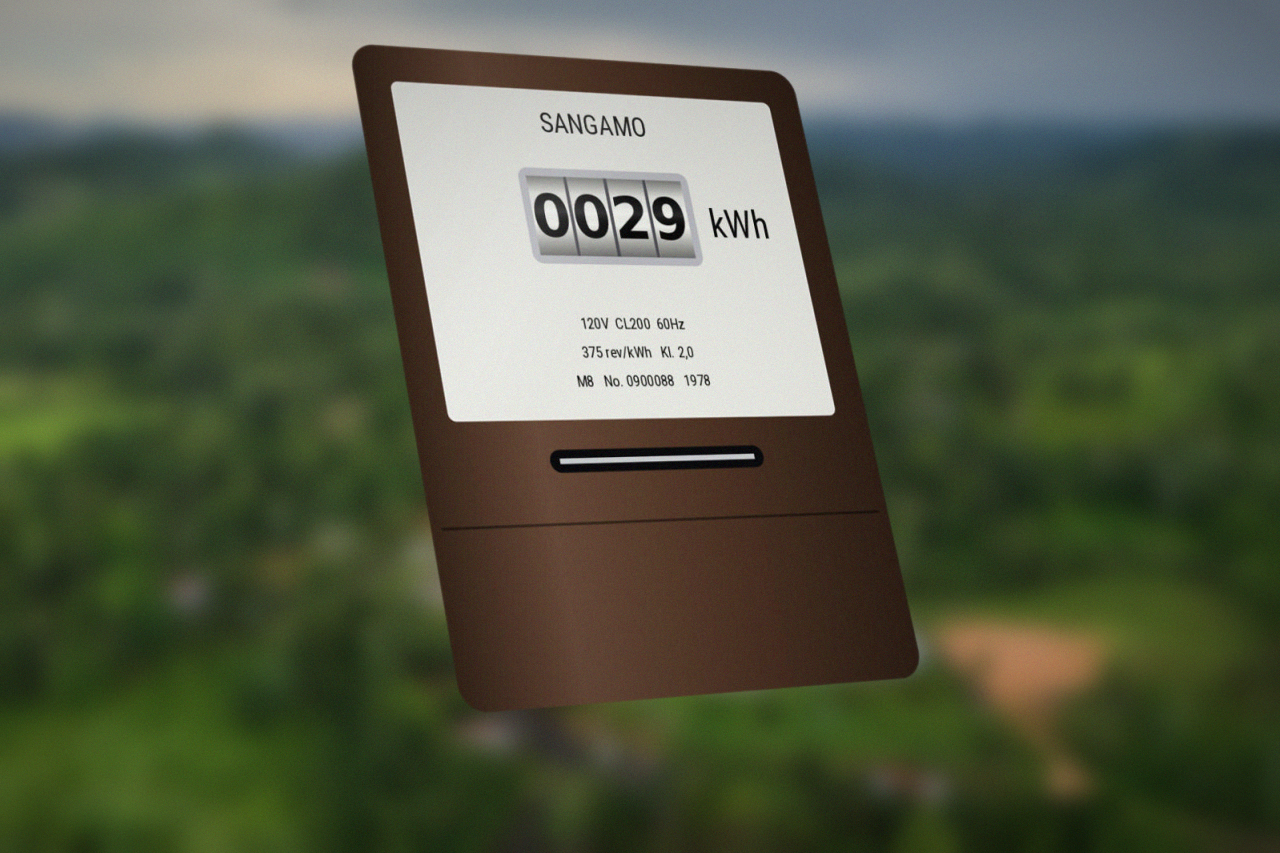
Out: 29; kWh
